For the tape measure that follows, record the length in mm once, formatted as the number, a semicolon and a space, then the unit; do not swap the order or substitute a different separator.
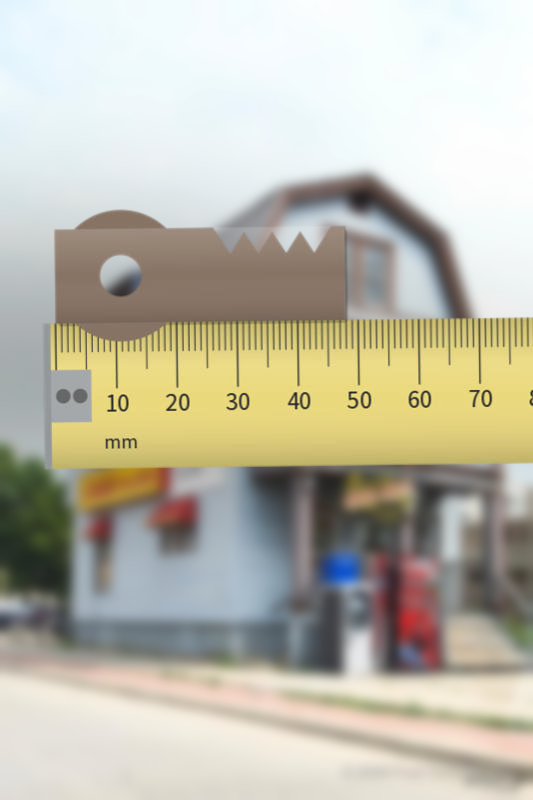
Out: 48; mm
